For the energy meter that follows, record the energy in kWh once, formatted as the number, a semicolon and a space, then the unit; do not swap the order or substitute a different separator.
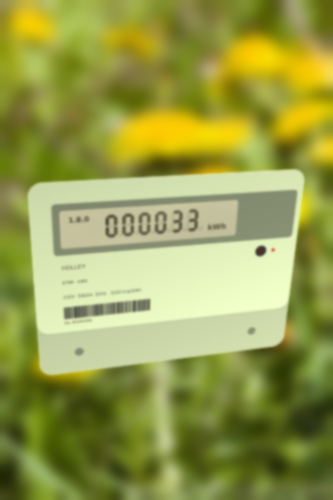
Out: 33; kWh
